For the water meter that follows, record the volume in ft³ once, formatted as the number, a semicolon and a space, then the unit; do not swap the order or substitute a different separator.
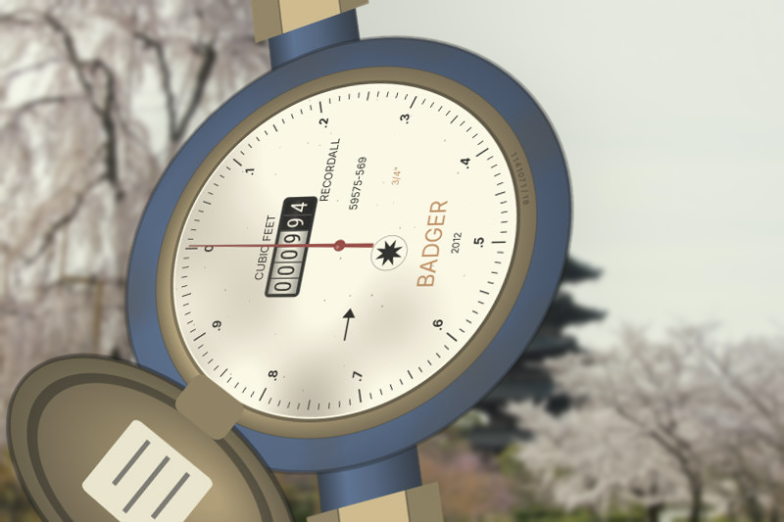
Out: 994.00; ft³
